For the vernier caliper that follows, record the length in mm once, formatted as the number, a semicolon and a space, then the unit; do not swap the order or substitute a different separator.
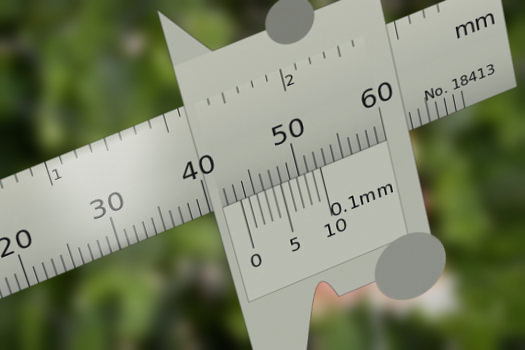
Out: 43.4; mm
